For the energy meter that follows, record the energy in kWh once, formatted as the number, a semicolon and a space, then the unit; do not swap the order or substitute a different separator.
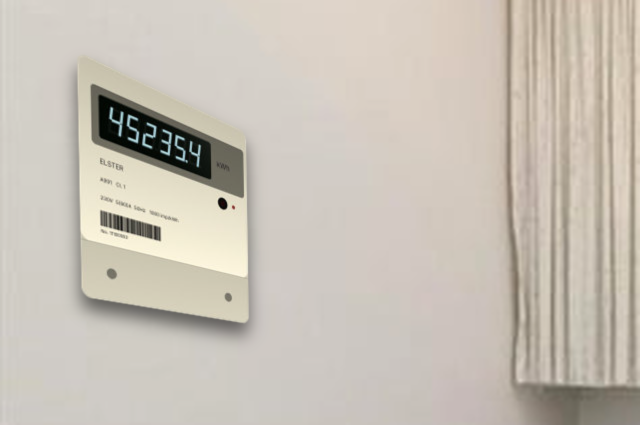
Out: 45235.4; kWh
